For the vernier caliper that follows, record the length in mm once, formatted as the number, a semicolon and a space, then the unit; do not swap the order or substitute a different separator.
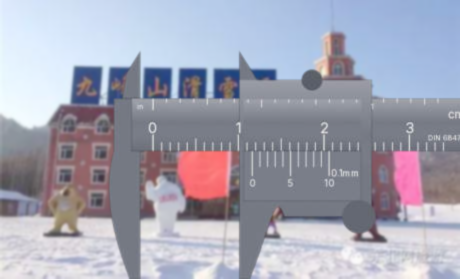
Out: 11.6; mm
